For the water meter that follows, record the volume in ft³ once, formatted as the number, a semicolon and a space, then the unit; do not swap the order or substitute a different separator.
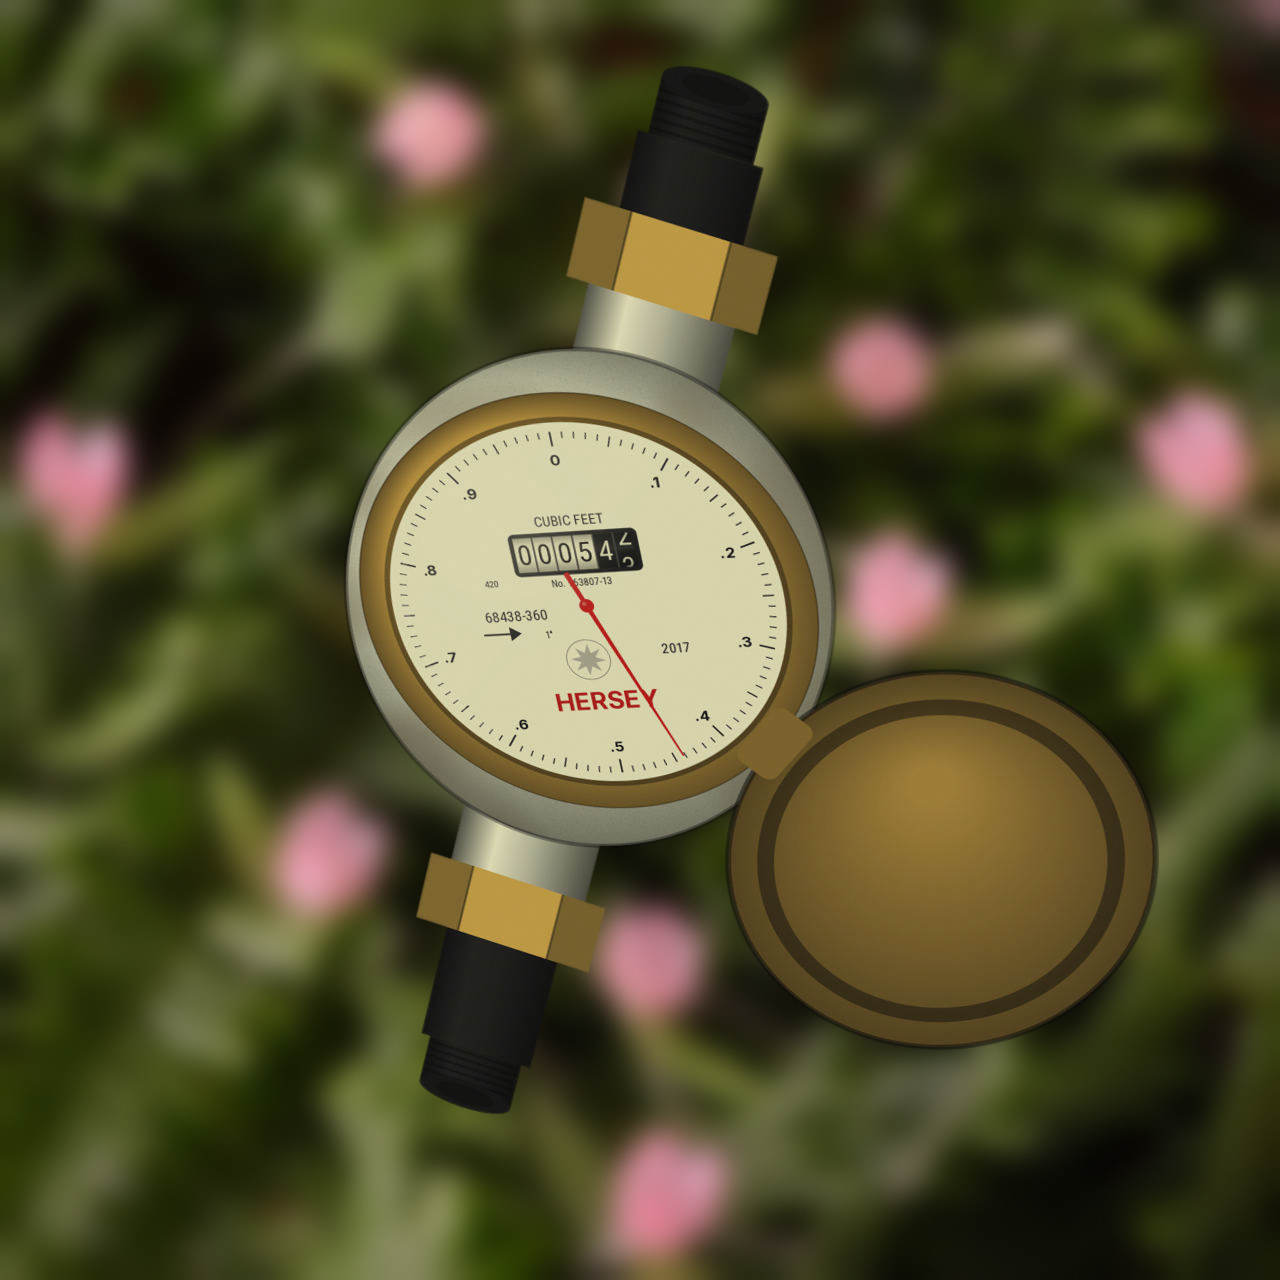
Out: 542.44; ft³
